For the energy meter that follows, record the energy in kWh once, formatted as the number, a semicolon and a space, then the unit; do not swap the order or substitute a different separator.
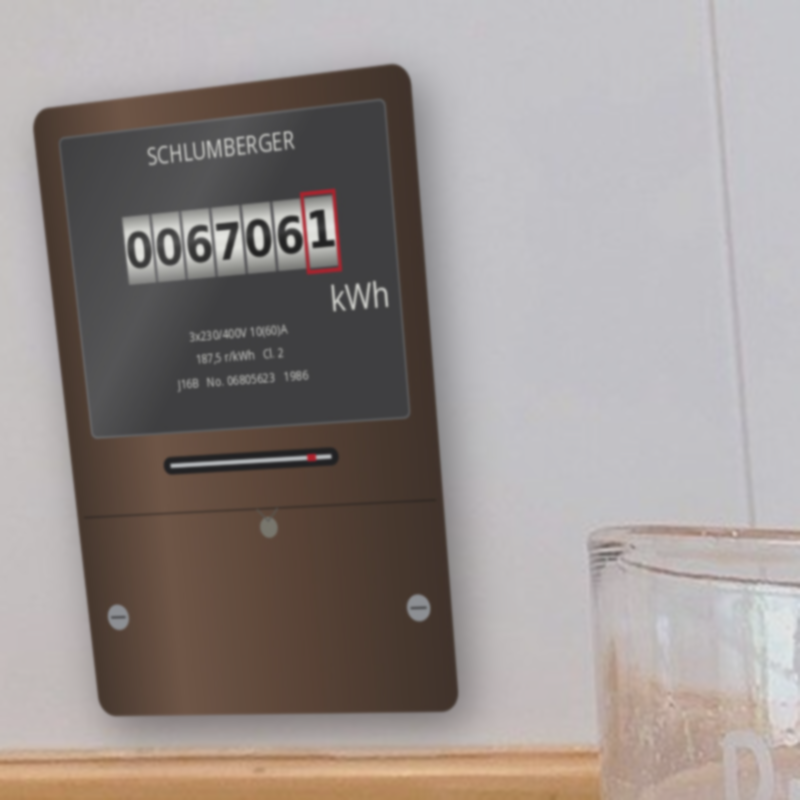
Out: 6706.1; kWh
